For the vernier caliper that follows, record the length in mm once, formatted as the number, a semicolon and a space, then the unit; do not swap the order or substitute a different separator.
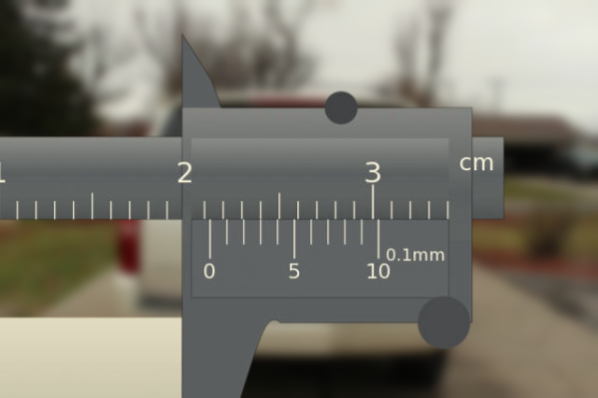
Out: 21.3; mm
